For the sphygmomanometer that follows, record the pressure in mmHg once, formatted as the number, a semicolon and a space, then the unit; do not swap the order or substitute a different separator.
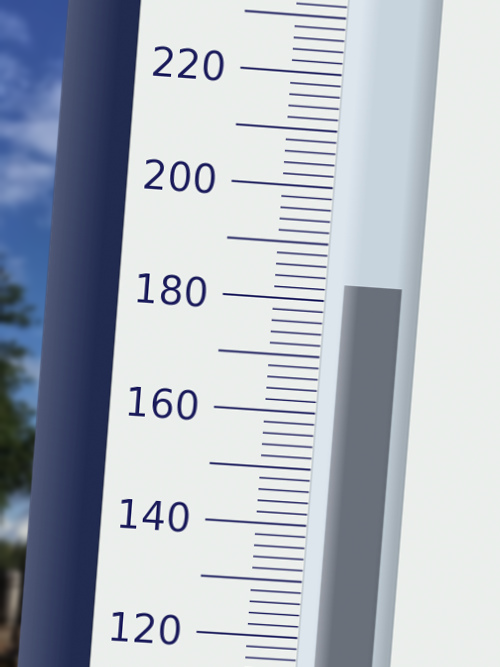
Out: 183; mmHg
